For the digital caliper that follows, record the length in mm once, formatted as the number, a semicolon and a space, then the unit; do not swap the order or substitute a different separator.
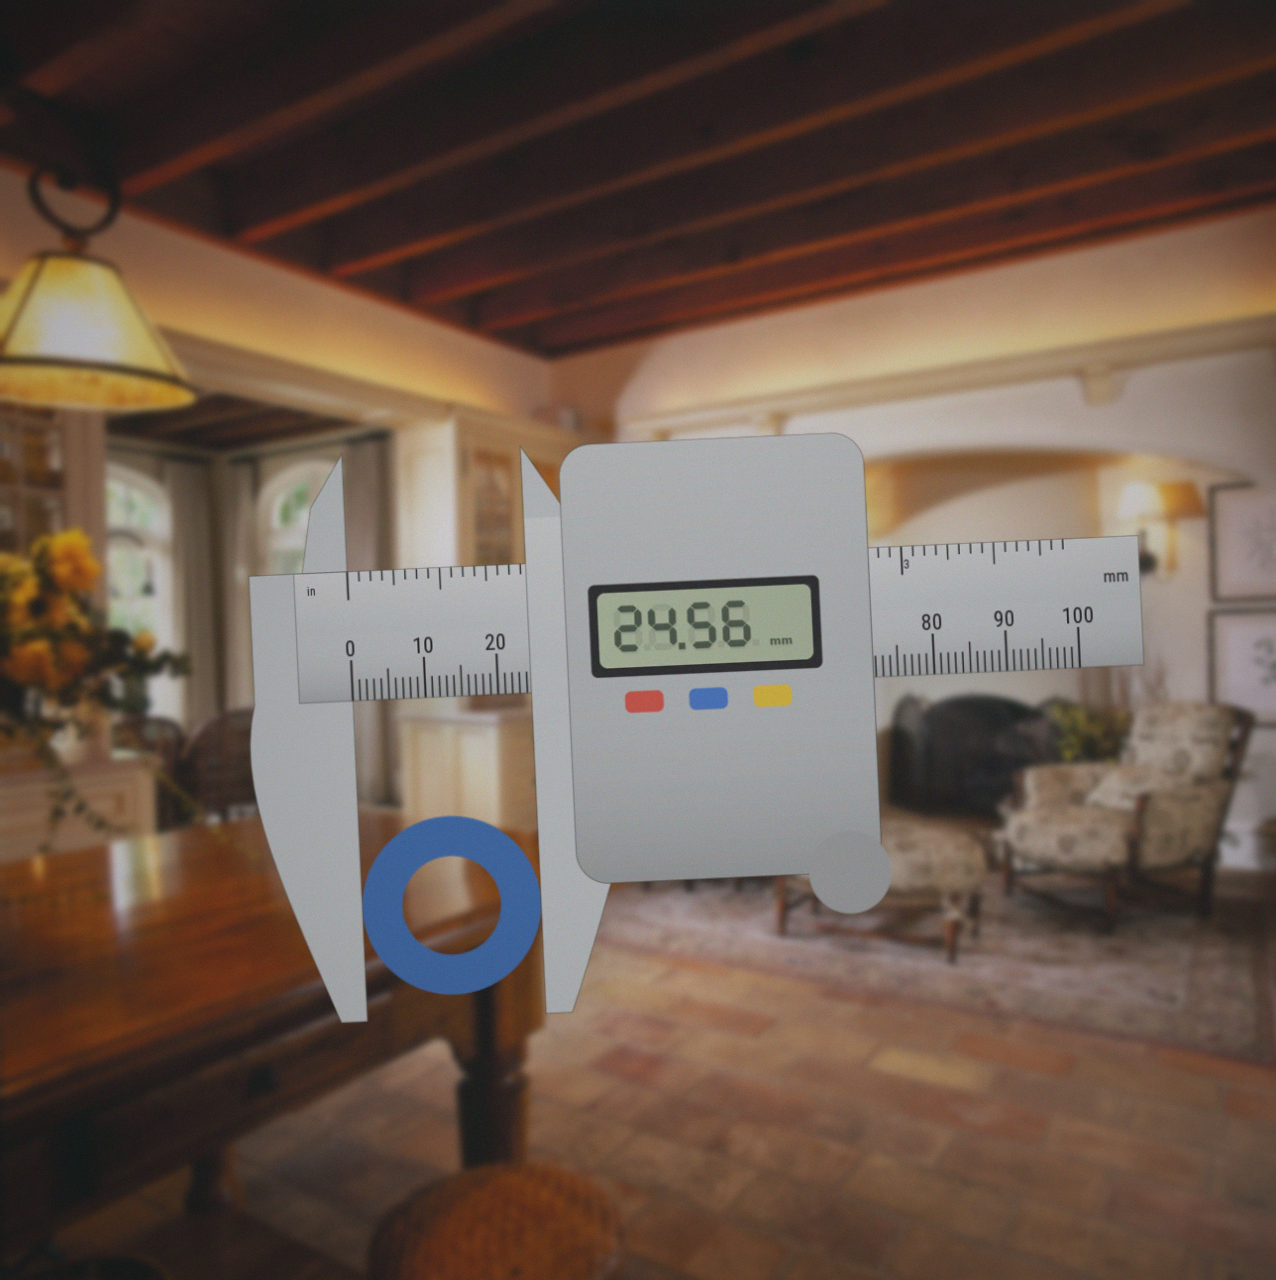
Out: 24.56; mm
